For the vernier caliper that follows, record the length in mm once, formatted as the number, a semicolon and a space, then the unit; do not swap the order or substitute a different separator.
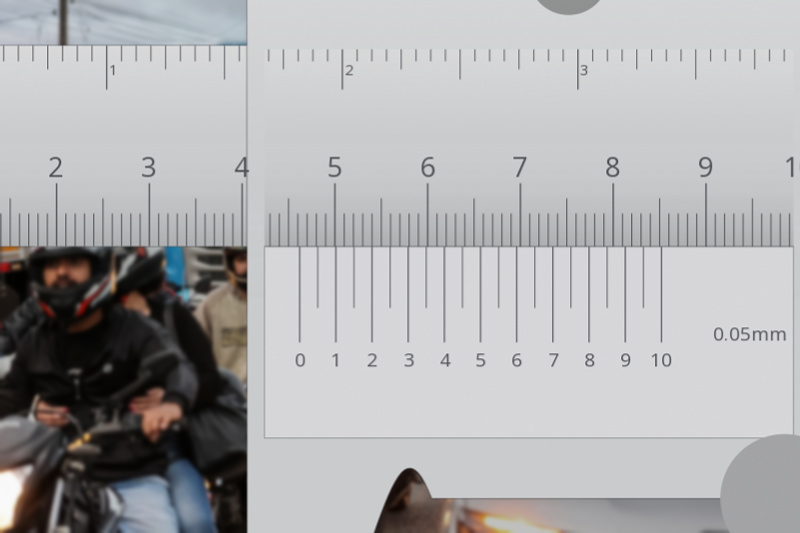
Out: 46.2; mm
